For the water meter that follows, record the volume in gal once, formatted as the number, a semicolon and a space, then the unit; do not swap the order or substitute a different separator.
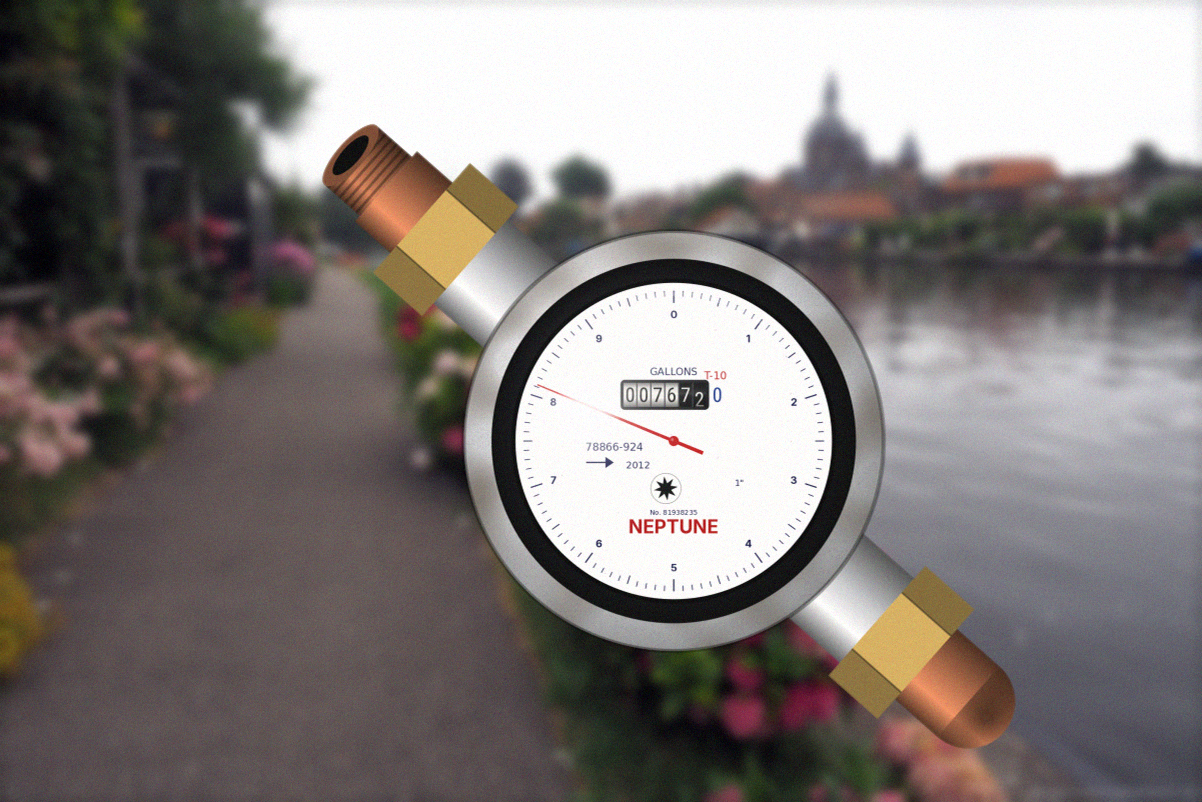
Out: 76718.1; gal
